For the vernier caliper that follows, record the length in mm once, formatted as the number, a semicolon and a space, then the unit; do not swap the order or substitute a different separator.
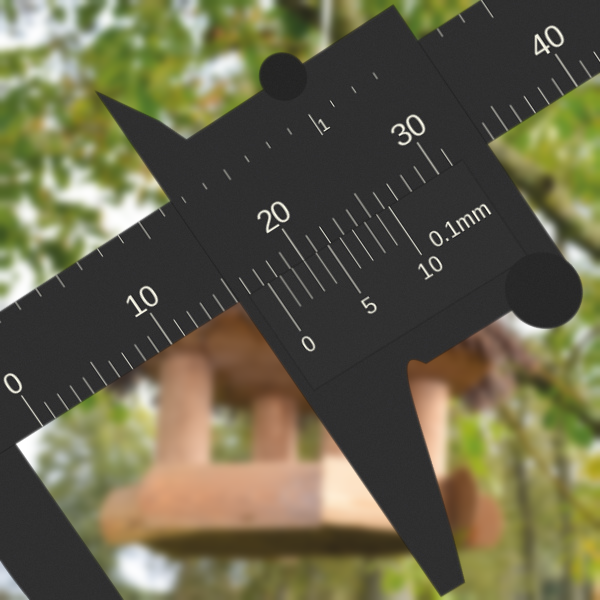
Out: 17.3; mm
